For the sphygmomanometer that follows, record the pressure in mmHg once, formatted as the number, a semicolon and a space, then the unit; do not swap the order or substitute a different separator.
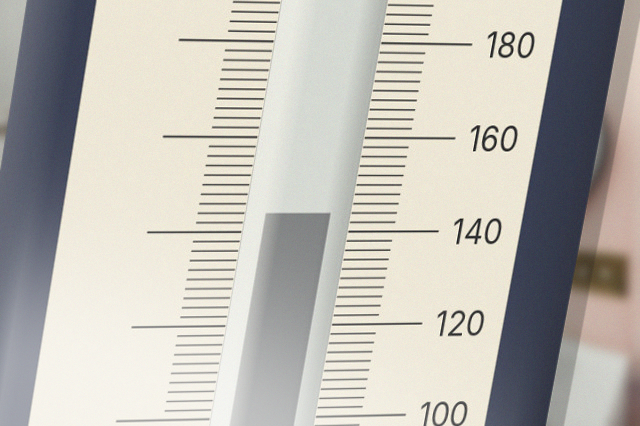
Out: 144; mmHg
